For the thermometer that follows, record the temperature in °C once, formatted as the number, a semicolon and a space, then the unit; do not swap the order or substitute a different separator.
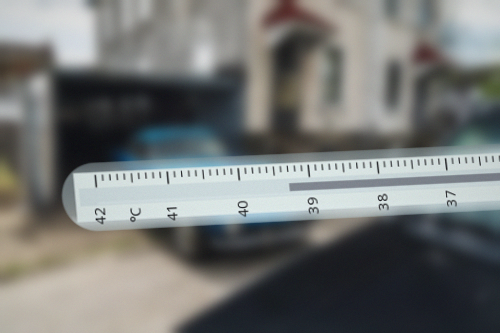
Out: 39.3; °C
